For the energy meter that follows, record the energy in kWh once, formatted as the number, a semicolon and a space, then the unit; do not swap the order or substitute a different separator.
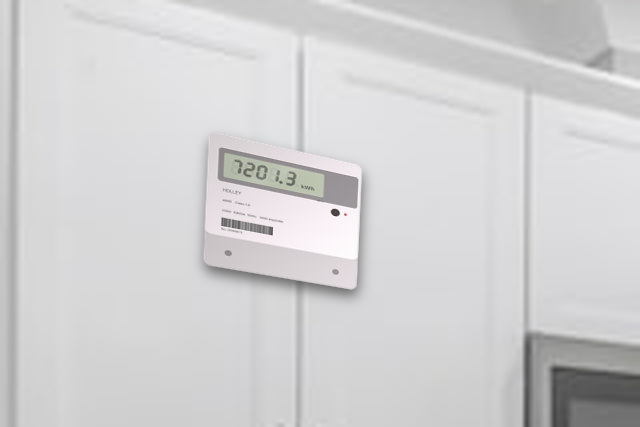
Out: 7201.3; kWh
